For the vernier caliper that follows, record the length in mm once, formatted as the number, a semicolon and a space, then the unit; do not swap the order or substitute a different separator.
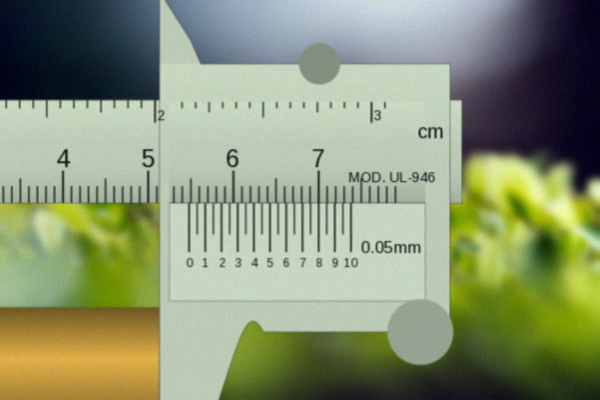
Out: 54.8; mm
